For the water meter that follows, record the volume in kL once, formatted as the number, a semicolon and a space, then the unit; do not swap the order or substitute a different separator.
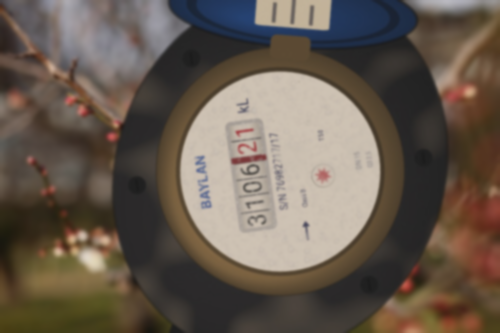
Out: 3106.21; kL
